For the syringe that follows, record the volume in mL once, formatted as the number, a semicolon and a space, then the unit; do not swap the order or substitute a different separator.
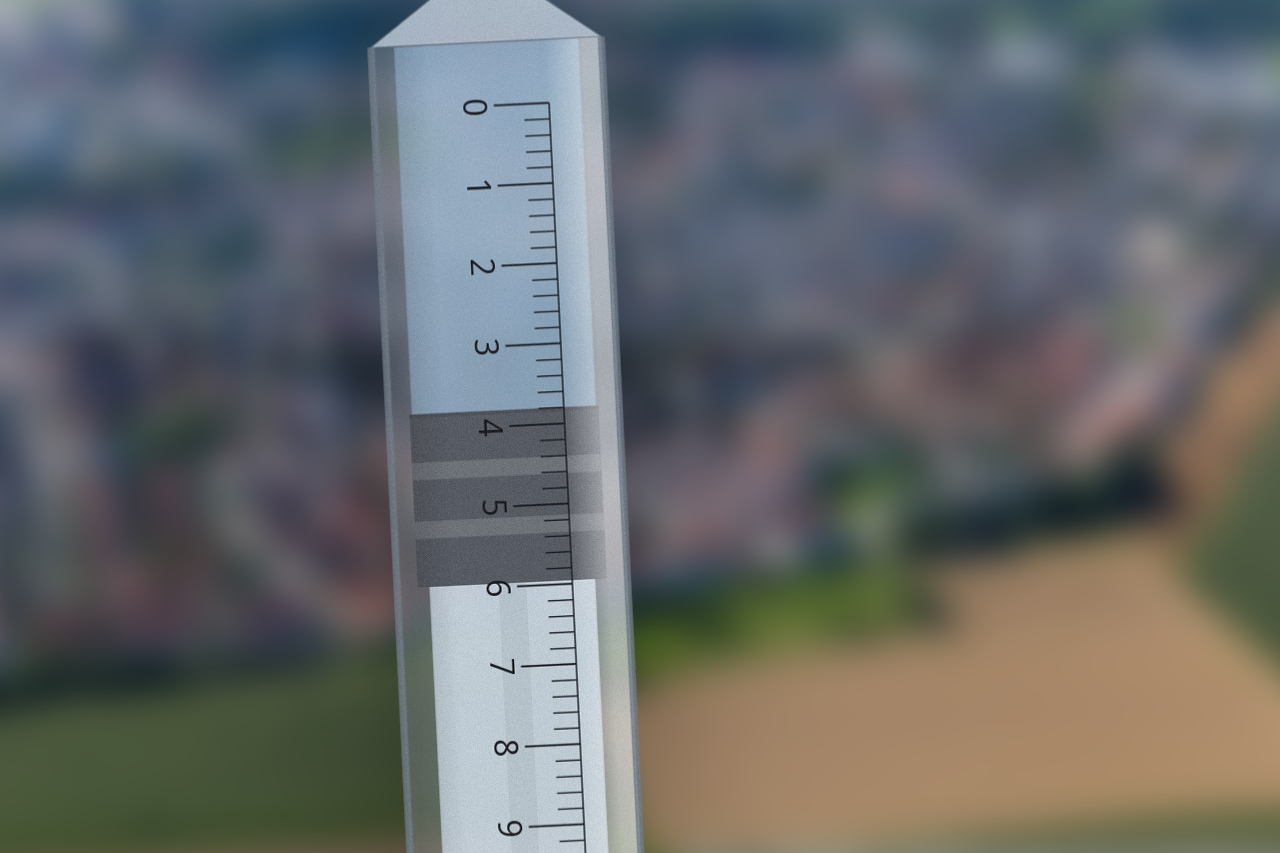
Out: 3.8; mL
